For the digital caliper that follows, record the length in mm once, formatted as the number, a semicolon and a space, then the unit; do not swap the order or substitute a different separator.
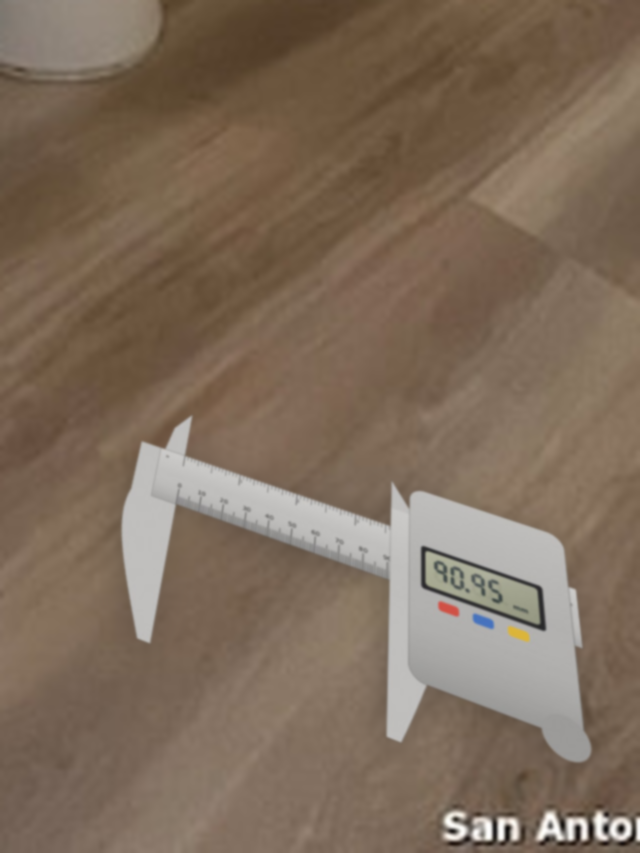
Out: 90.95; mm
